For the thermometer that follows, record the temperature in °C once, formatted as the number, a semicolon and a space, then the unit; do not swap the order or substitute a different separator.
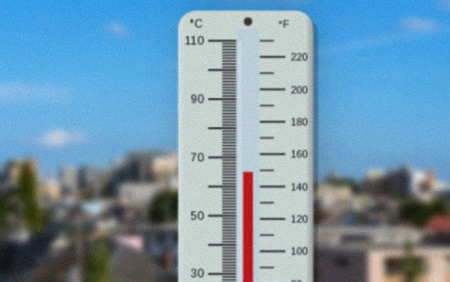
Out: 65; °C
